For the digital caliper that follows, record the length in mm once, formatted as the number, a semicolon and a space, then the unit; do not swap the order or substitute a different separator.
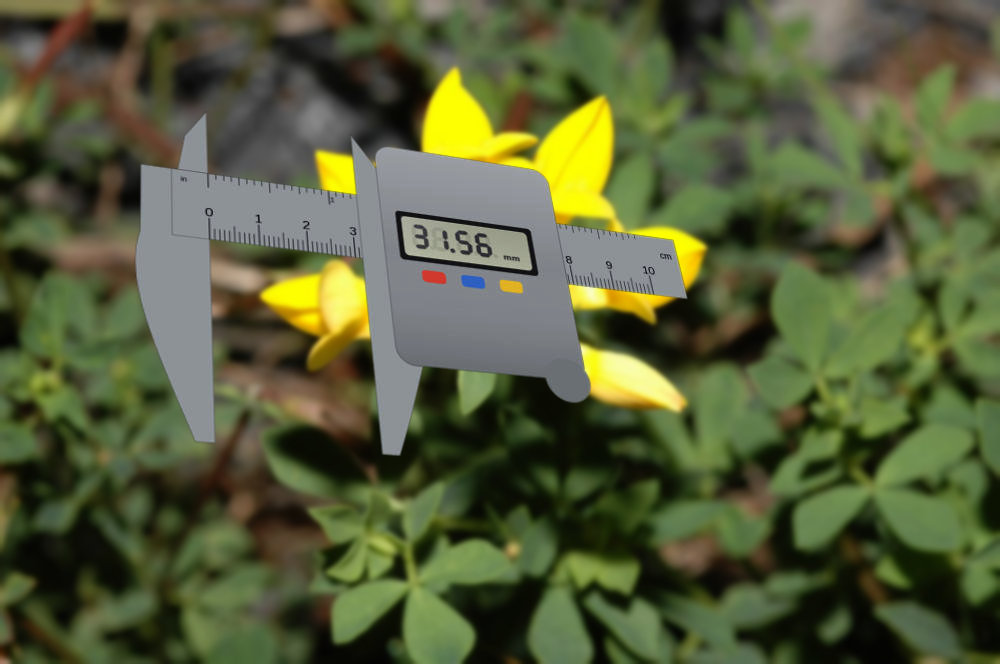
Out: 31.56; mm
